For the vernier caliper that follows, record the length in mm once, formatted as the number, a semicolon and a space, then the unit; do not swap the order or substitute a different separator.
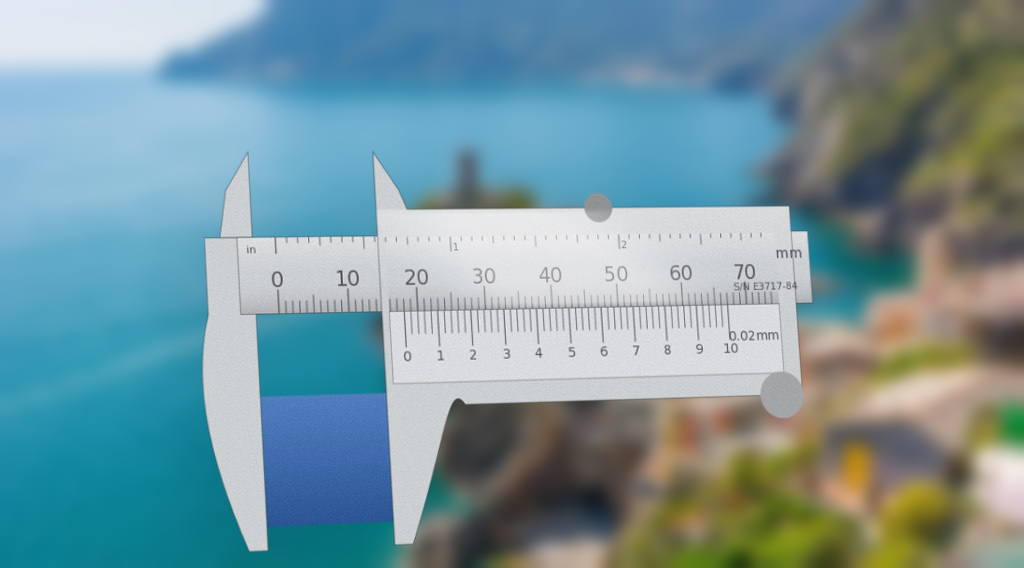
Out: 18.0; mm
